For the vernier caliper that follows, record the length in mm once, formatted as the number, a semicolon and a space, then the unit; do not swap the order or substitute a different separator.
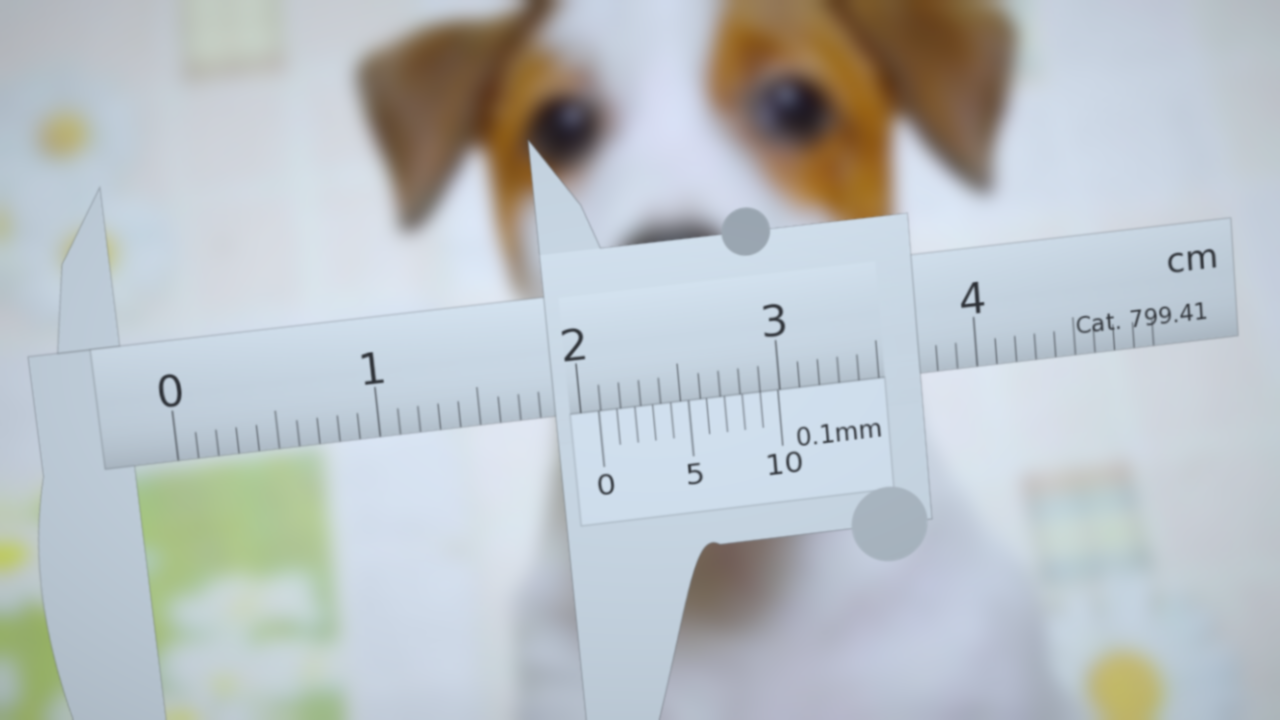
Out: 20.9; mm
